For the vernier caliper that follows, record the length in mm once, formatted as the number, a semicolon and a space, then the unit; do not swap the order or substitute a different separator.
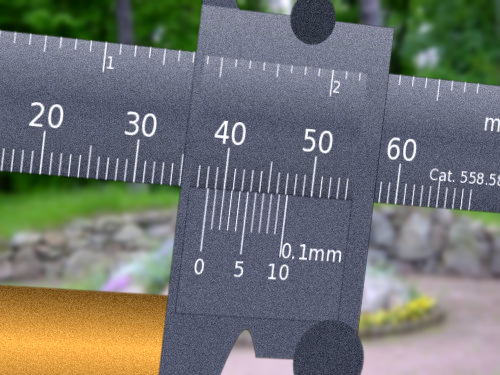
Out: 38.2; mm
